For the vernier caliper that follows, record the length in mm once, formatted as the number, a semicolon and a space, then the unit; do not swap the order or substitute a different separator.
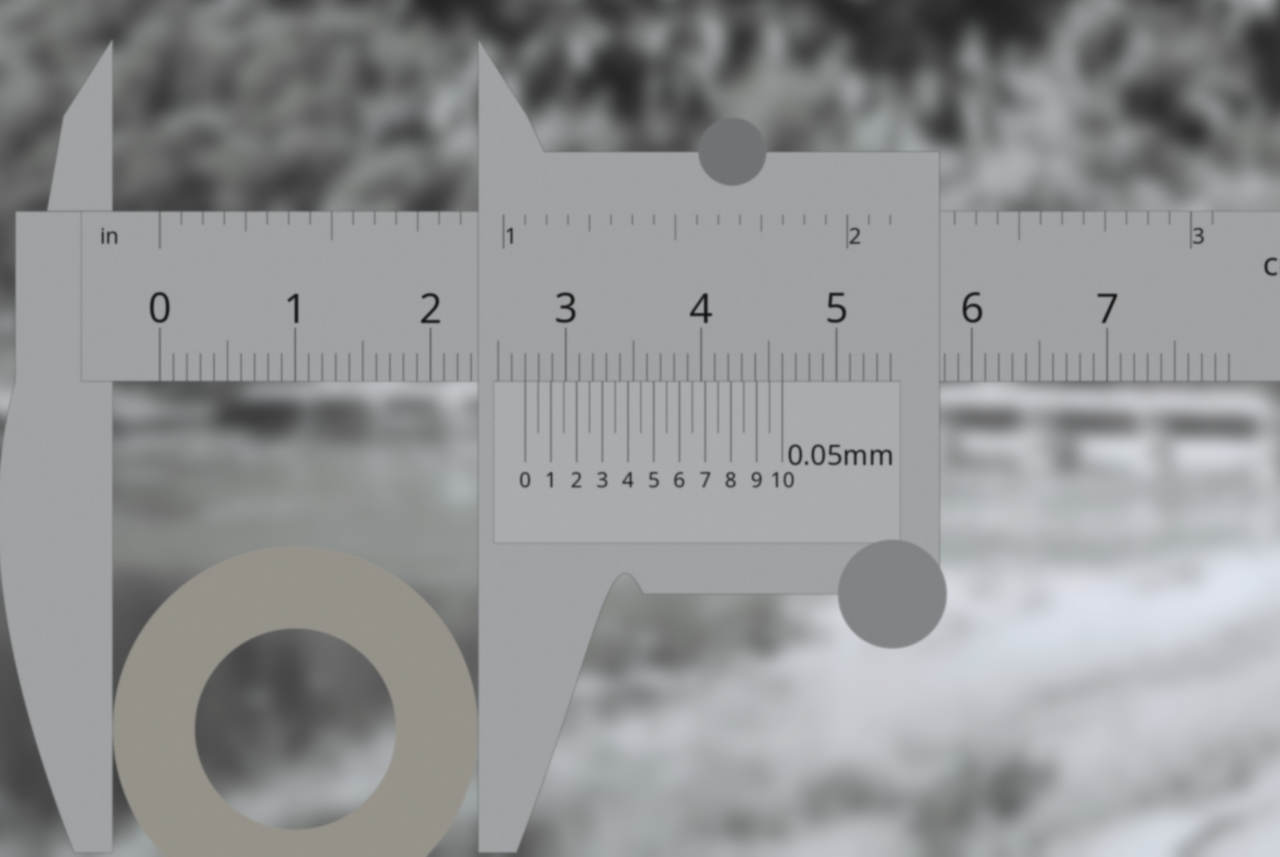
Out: 27.0; mm
